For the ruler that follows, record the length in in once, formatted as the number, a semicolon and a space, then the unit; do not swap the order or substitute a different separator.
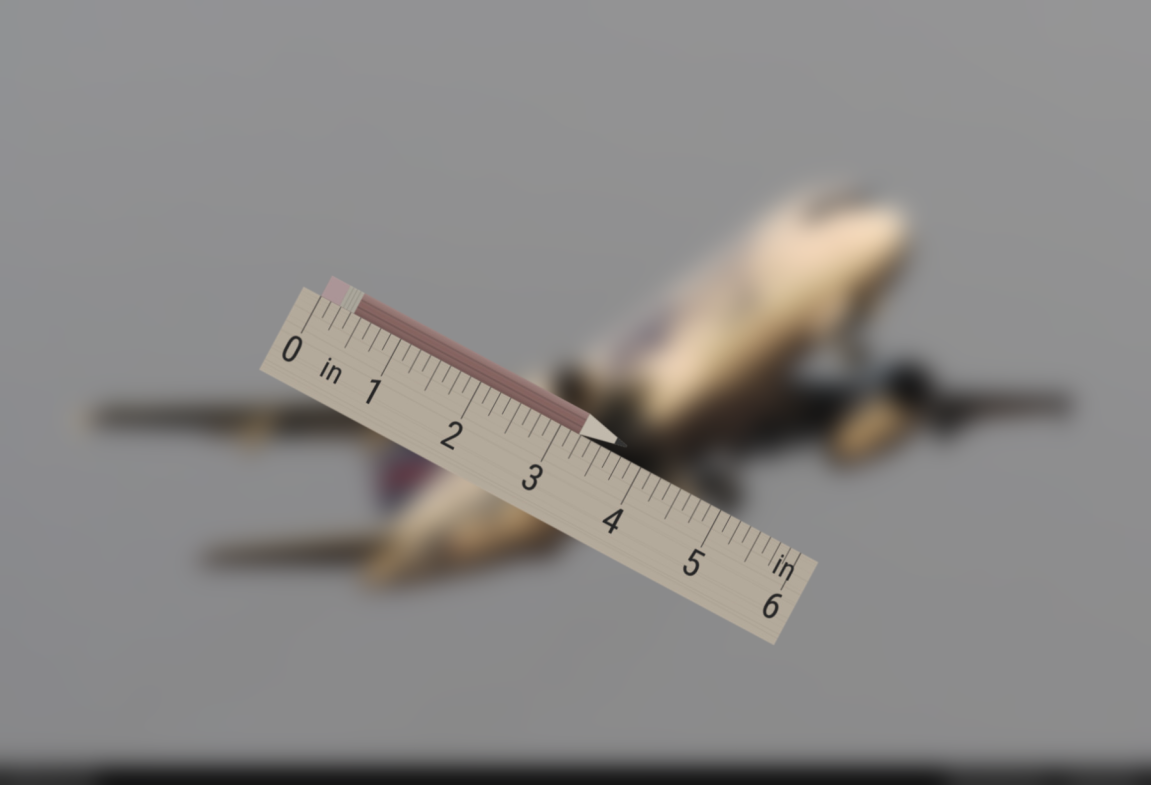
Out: 3.75; in
